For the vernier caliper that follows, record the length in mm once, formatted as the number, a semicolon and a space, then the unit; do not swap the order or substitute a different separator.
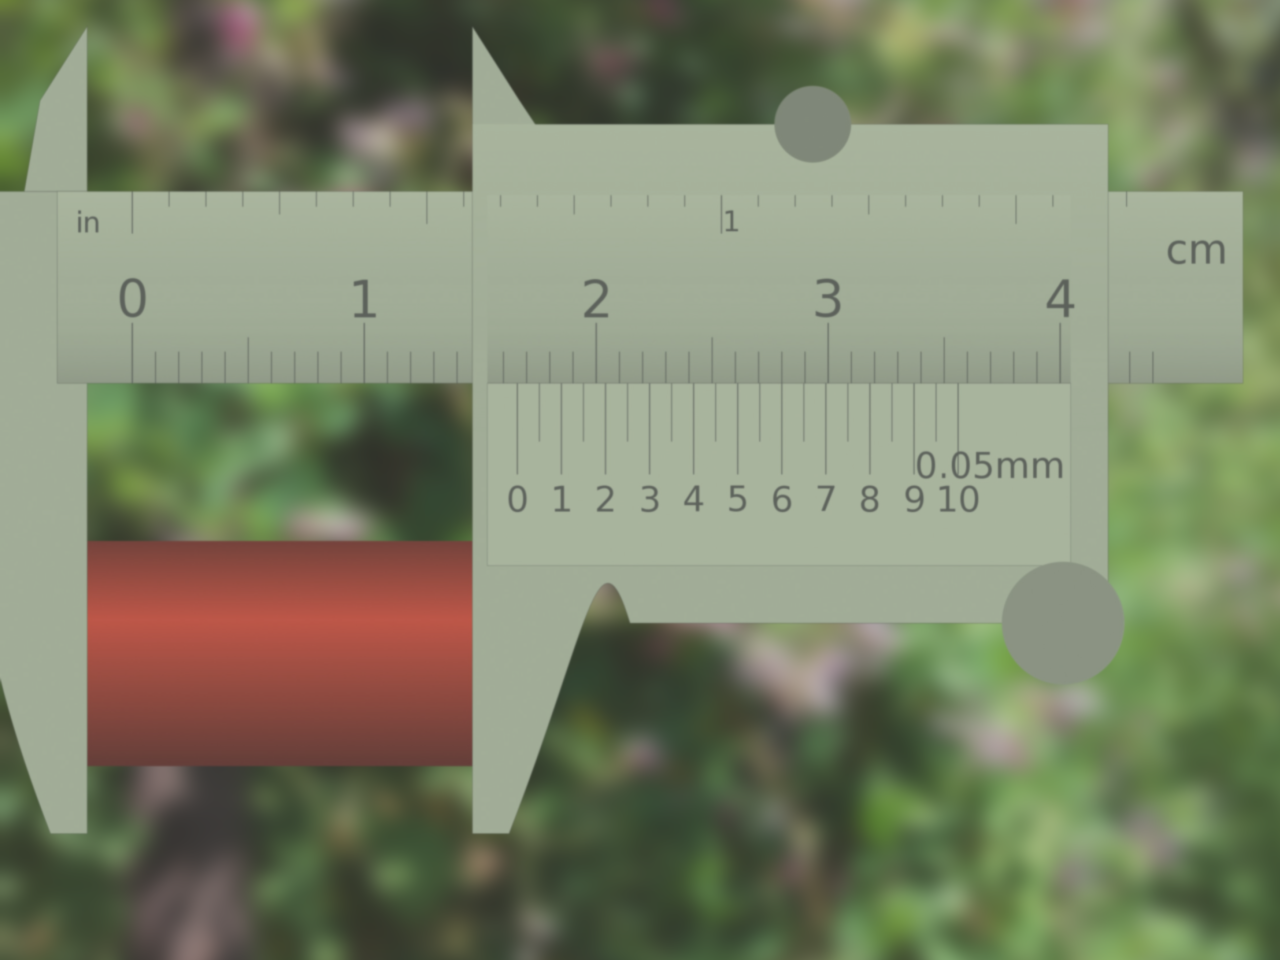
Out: 16.6; mm
